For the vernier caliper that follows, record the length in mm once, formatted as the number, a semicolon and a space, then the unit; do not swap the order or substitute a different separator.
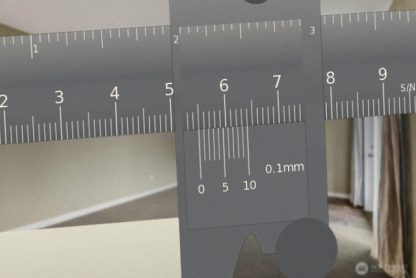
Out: 55.0; mm
